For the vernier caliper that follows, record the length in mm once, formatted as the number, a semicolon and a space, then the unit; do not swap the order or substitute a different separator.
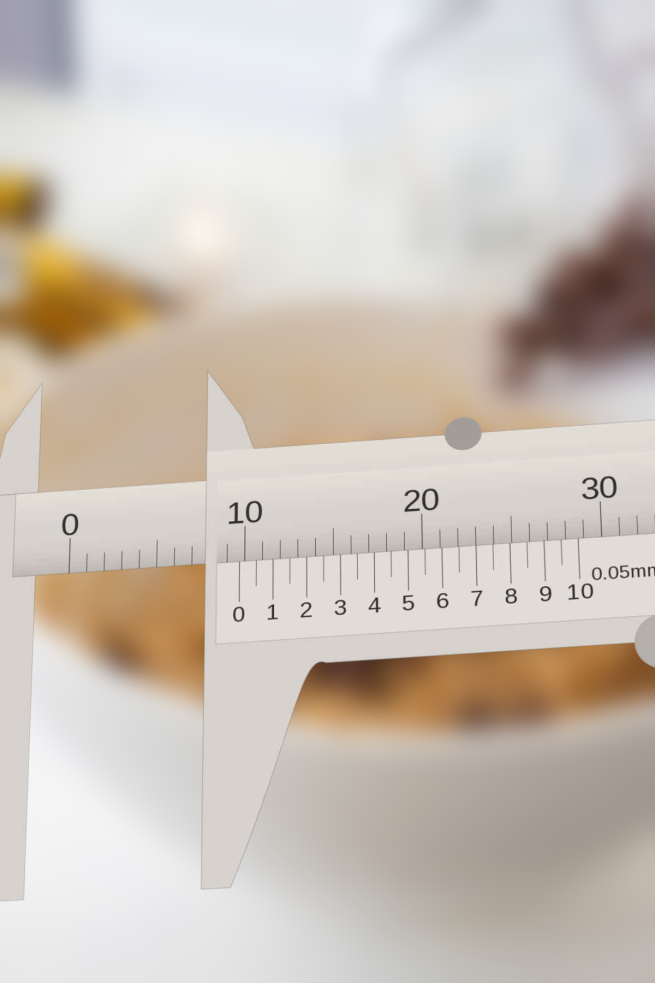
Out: 9.7; mm
